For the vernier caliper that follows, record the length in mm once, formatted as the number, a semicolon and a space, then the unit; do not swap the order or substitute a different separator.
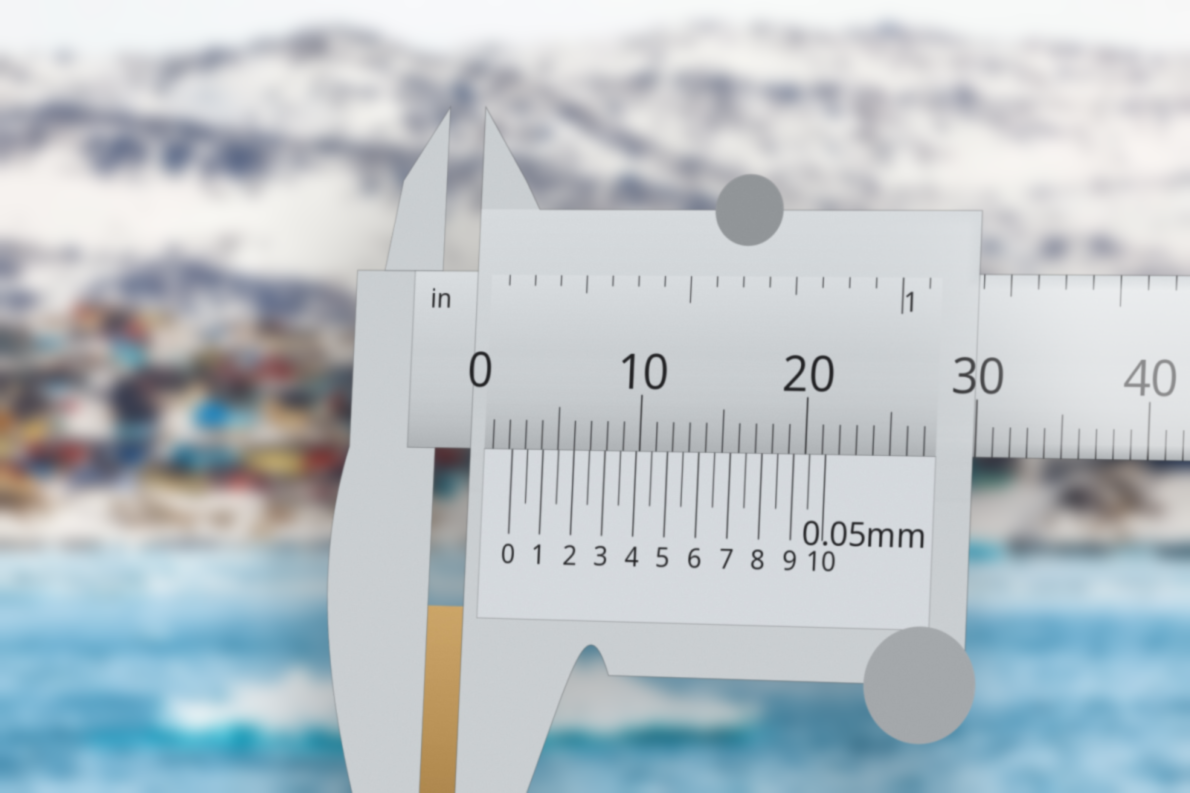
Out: 2.2; mm
